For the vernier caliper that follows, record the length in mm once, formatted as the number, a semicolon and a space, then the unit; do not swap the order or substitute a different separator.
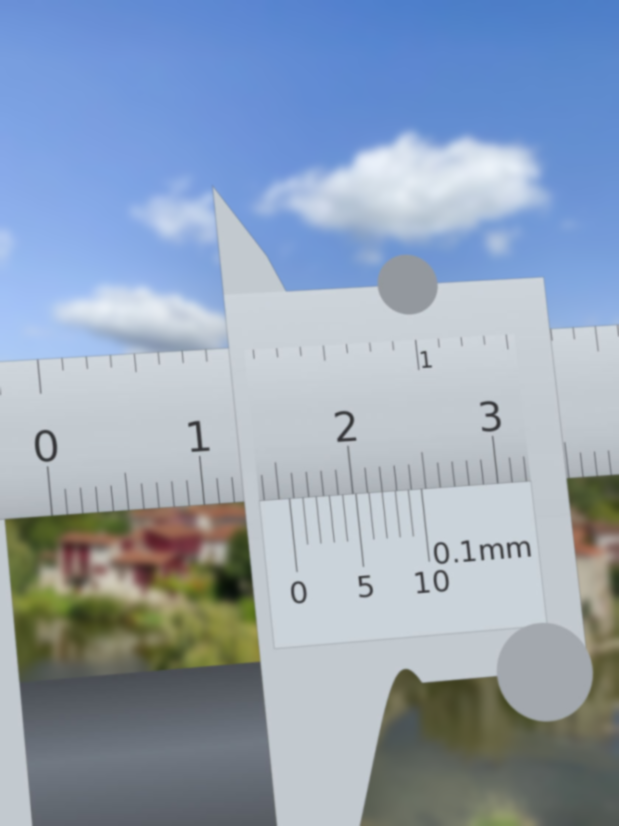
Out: 15.7; mm
